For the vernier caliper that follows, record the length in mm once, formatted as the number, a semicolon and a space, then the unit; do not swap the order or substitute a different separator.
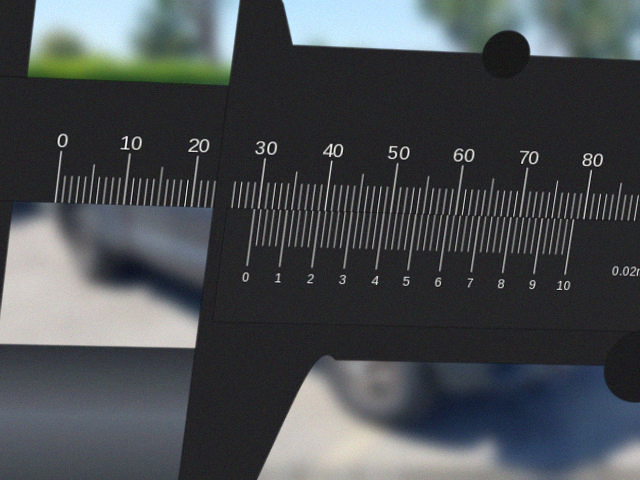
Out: 29.4; mm
